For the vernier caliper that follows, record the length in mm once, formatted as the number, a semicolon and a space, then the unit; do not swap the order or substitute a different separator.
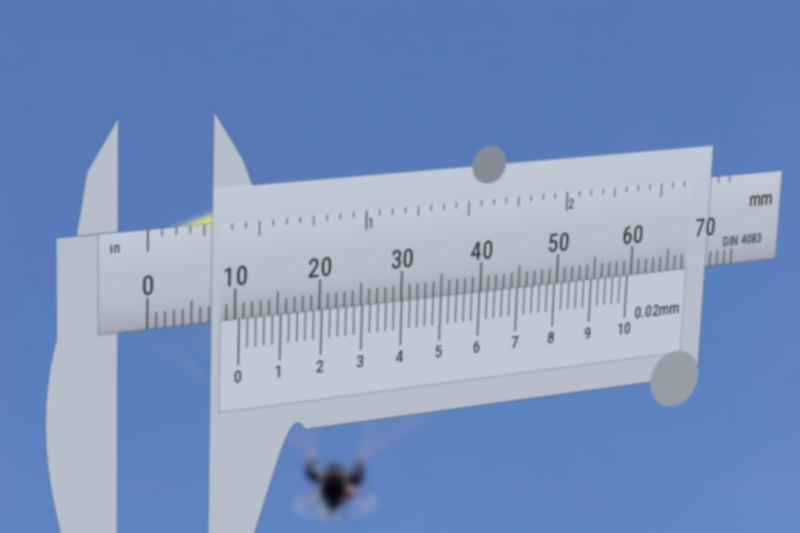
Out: 10.5; mm
